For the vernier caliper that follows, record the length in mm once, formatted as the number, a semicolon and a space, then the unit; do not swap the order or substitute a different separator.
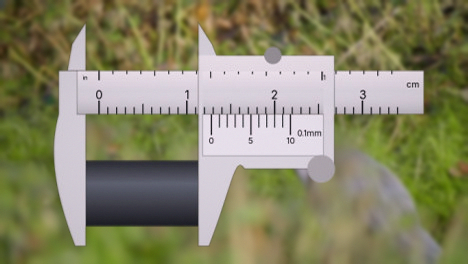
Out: 12.8; mm
